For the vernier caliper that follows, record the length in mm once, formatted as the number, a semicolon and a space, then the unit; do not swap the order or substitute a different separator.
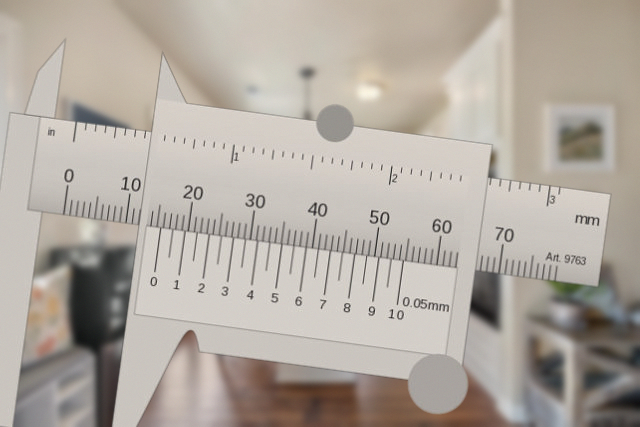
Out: 15.6; mm
